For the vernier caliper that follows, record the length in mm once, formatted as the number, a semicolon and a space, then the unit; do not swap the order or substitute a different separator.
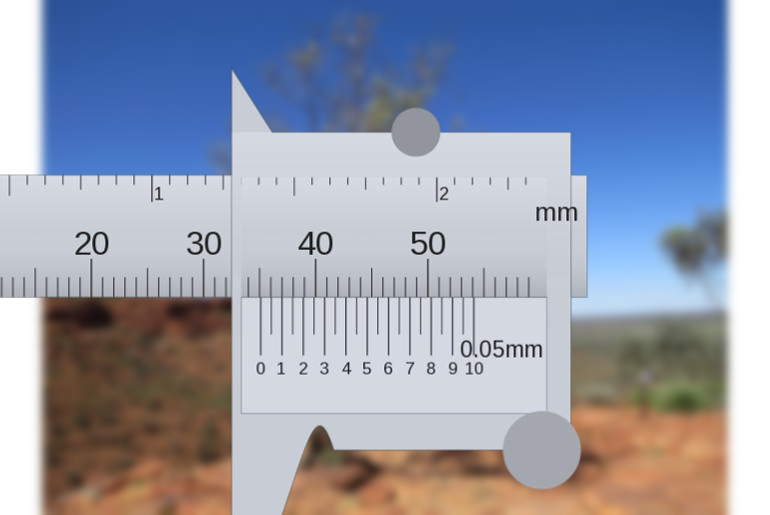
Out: 35.1; mm
